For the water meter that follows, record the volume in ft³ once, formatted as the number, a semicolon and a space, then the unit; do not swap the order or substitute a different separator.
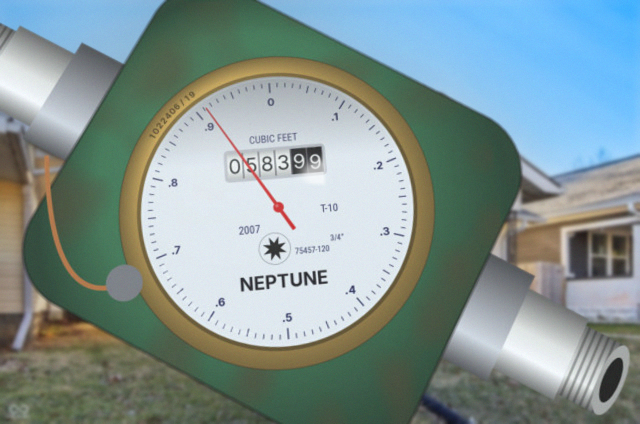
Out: 58398.91; ft³
